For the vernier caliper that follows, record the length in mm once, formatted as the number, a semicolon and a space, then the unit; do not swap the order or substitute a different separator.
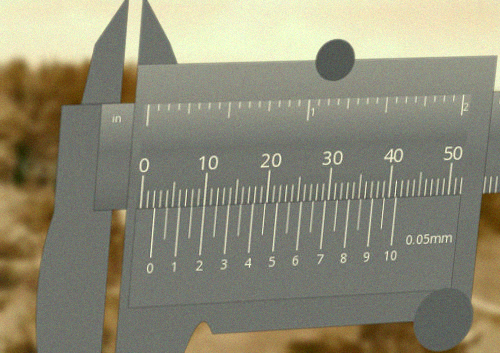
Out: 2.2; mm
